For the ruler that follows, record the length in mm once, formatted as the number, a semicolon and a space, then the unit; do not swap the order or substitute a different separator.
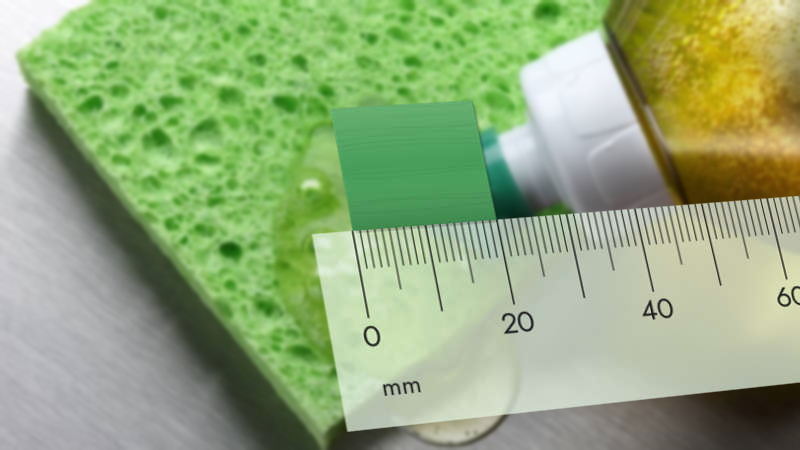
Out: 20; mm
